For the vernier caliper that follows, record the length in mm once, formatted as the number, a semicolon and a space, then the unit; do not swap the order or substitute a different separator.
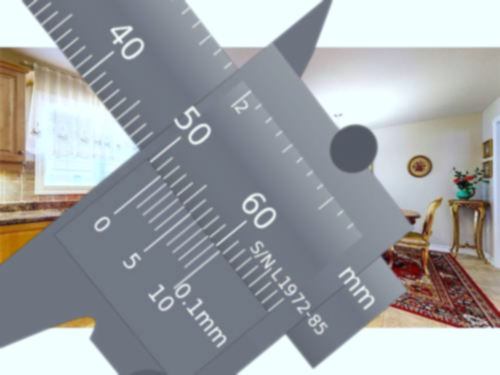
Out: 51.6; mm
